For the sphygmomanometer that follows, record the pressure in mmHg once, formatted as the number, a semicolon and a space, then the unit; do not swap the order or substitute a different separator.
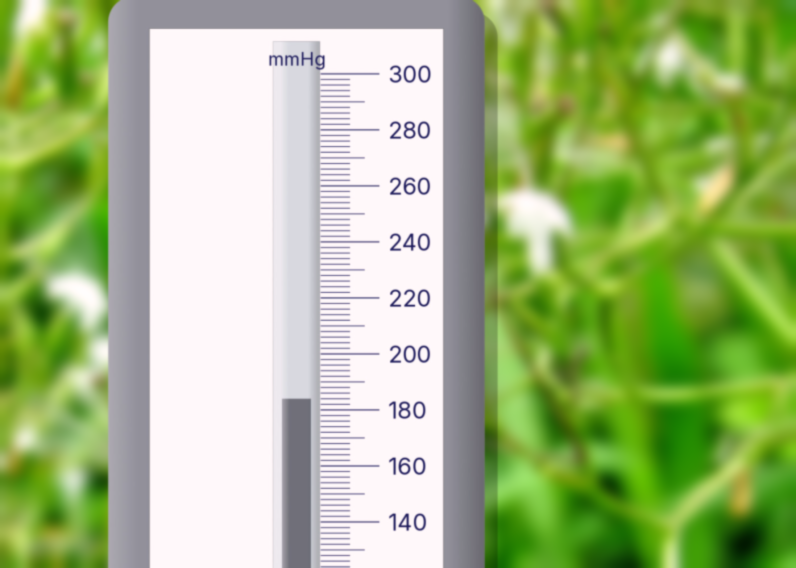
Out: 184; mmHg
